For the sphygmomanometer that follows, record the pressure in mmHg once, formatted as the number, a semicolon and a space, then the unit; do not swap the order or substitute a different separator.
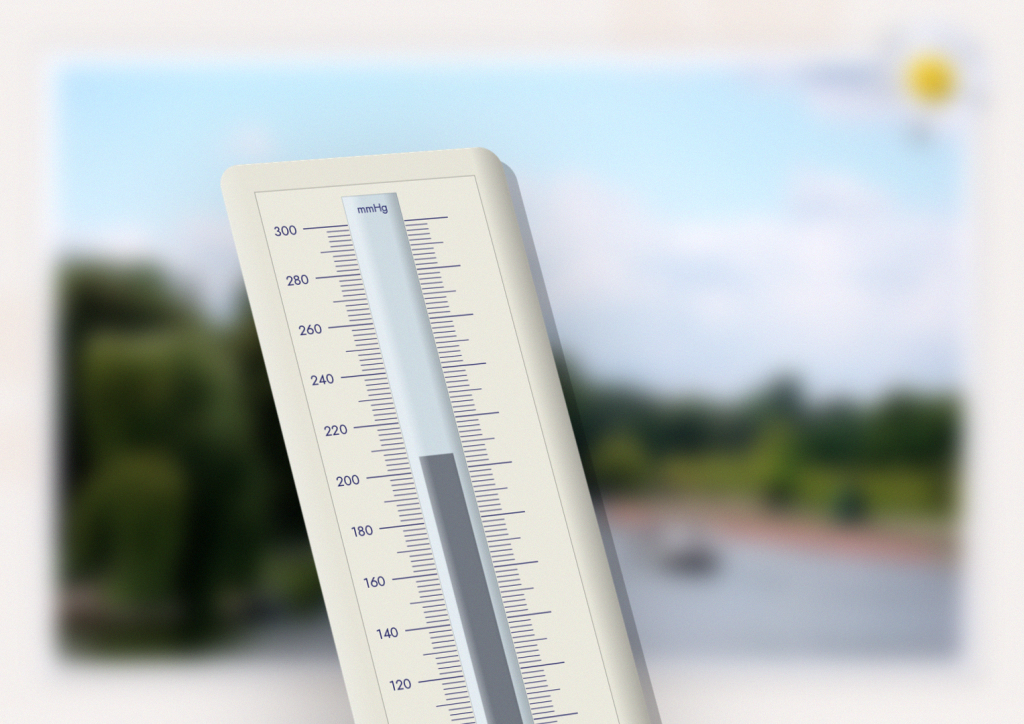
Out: 206; mmHg
